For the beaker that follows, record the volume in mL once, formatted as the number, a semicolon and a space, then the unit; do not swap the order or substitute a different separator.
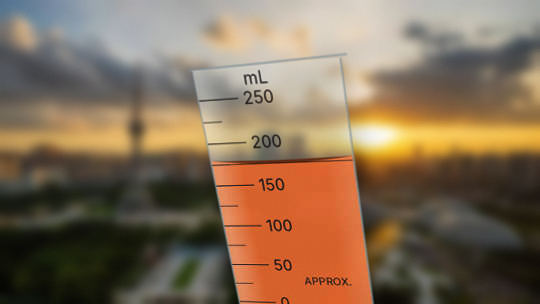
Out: 175; mL
